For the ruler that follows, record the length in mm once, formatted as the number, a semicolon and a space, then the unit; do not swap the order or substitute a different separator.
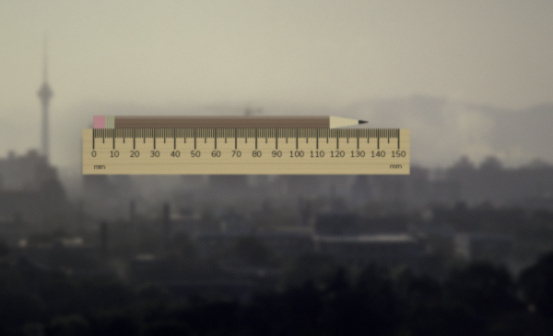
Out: 135; mm
